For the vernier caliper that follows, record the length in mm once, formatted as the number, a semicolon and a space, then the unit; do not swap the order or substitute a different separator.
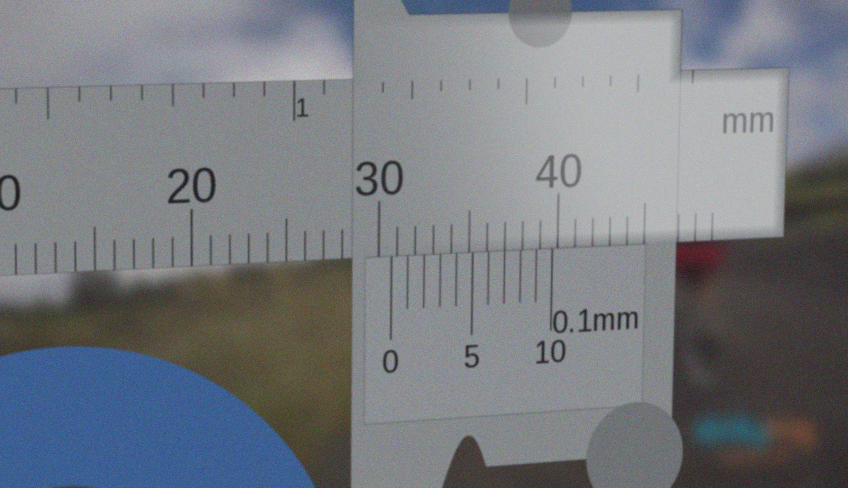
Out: 30.7; mm
